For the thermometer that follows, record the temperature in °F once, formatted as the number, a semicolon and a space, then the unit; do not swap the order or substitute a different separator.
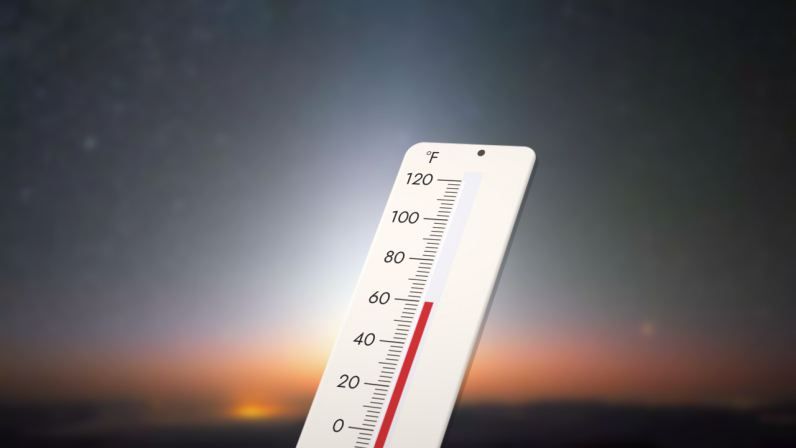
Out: 60; °F
